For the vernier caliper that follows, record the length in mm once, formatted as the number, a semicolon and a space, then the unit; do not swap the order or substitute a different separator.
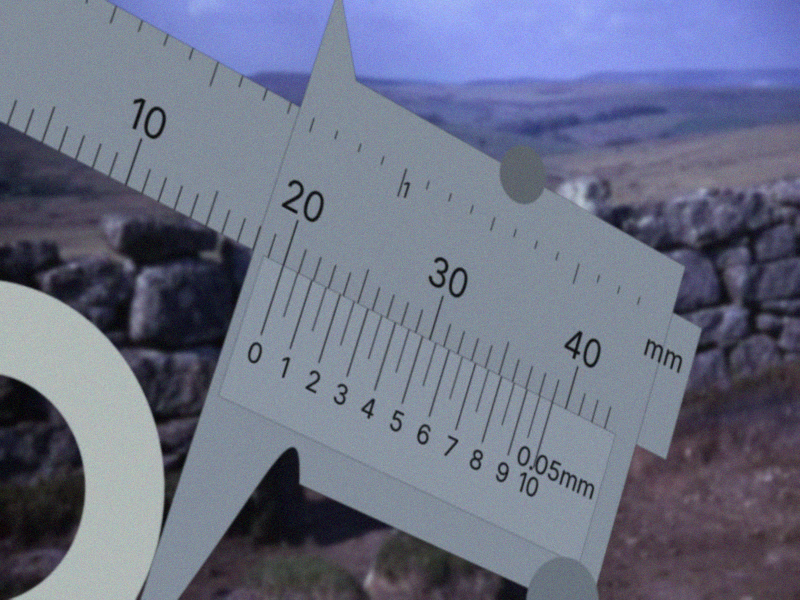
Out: 20.0; mm
